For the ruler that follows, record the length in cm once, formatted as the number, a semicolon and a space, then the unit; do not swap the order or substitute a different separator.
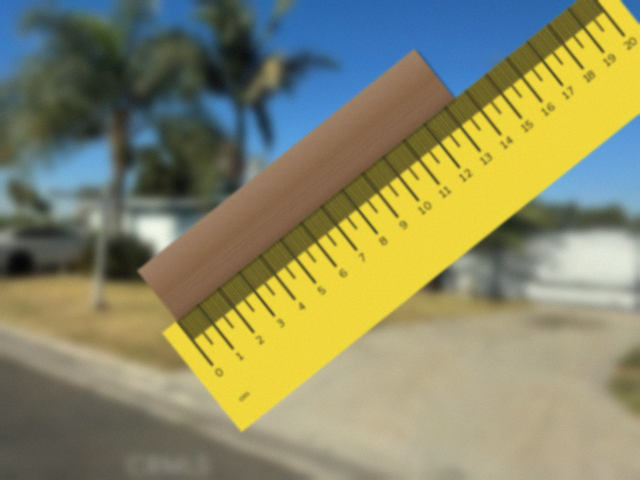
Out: 13.5; cm
